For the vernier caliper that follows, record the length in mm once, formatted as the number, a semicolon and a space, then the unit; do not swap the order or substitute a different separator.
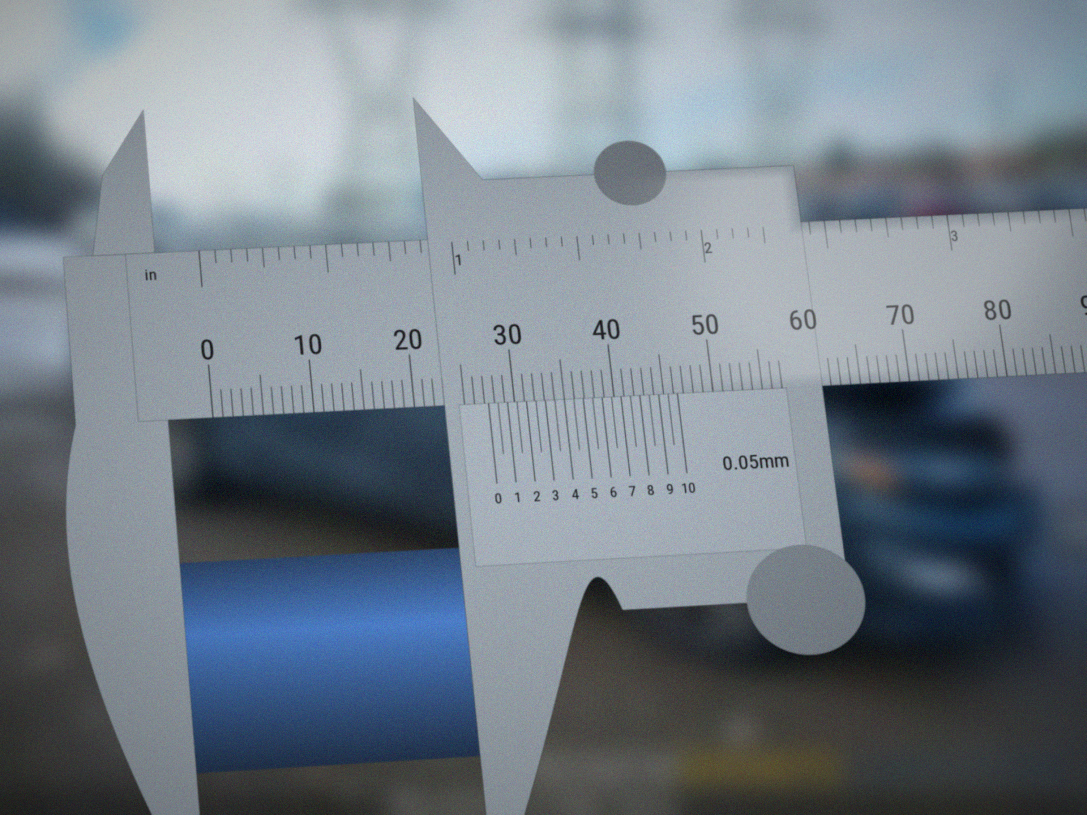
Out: 27.4; mm
